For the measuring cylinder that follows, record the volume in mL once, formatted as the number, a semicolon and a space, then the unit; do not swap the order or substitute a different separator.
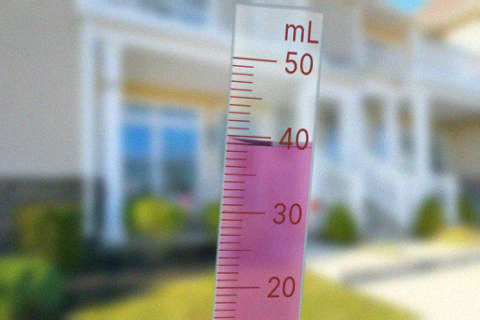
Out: 39; mL
